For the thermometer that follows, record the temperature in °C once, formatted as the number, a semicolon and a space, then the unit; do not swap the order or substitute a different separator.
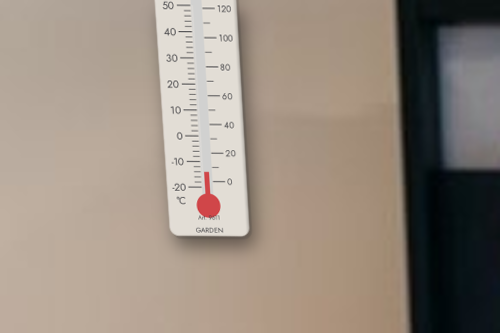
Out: -14; °C
